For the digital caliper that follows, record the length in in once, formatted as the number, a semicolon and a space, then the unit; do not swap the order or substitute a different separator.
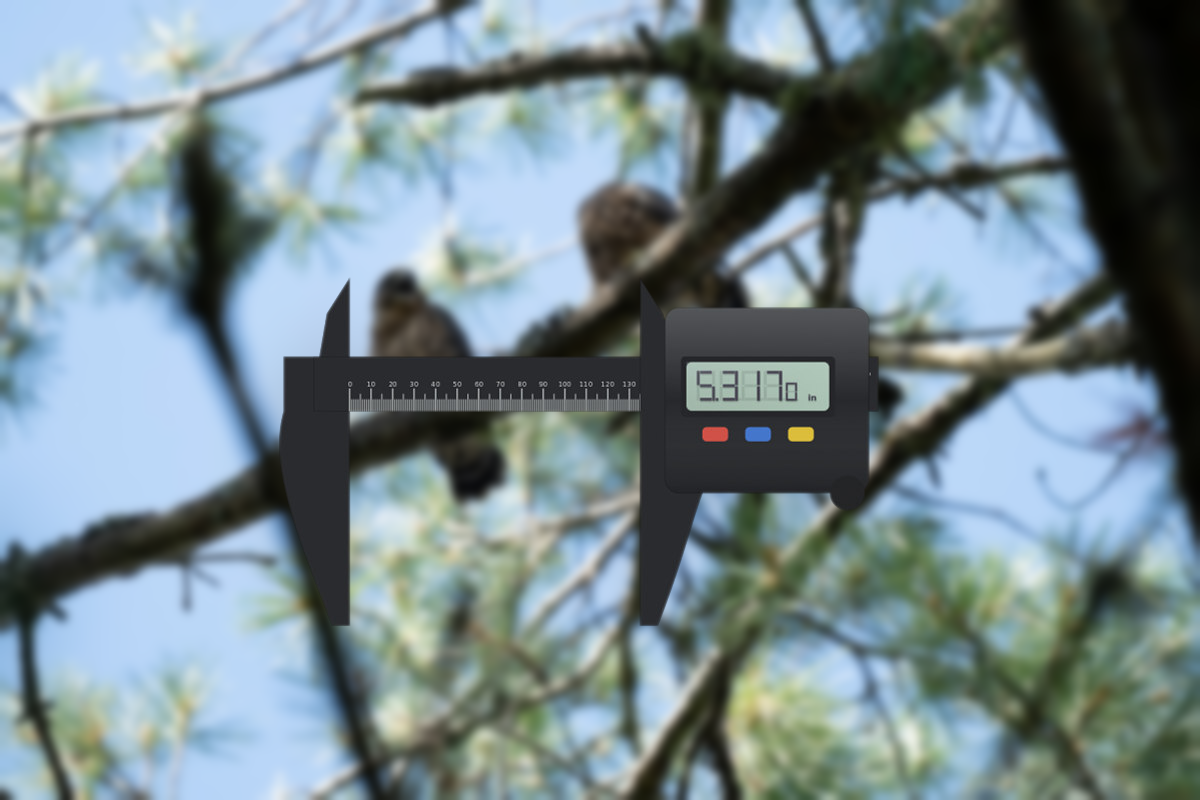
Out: 5.3170; in
